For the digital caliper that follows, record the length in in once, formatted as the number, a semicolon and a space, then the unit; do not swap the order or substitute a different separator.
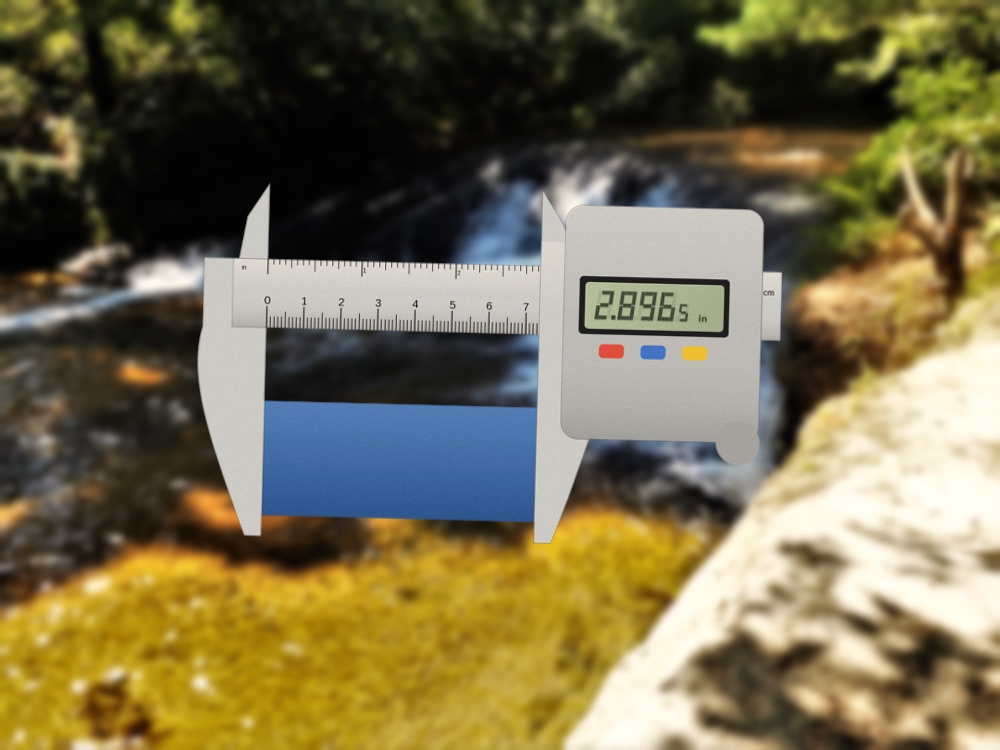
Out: 2.8965; in
